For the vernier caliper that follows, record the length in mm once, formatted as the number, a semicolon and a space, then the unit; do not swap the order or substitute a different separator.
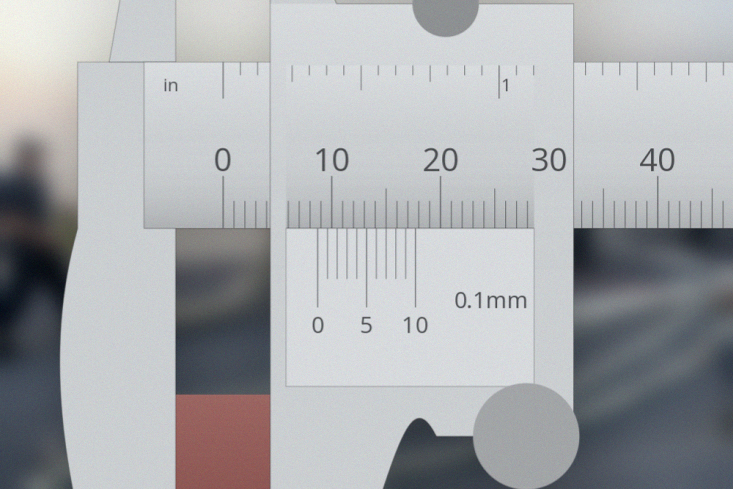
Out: 8.7; mm
